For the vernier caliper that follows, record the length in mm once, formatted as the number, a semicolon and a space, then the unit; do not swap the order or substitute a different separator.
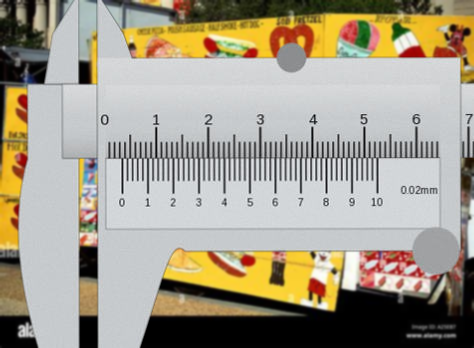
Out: 3.5; mm
